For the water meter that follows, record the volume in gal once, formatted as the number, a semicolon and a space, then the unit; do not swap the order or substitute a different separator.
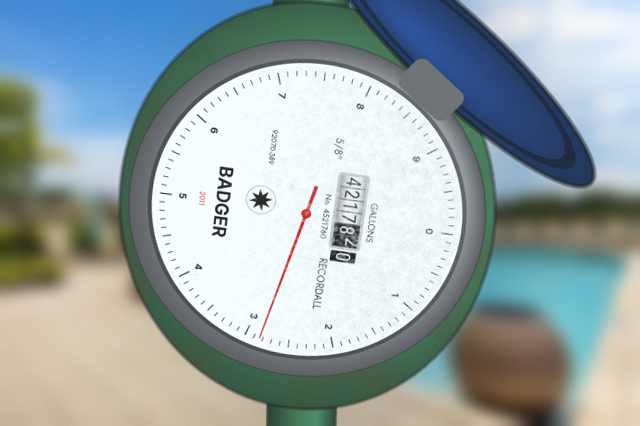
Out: 4217822.8; gal
